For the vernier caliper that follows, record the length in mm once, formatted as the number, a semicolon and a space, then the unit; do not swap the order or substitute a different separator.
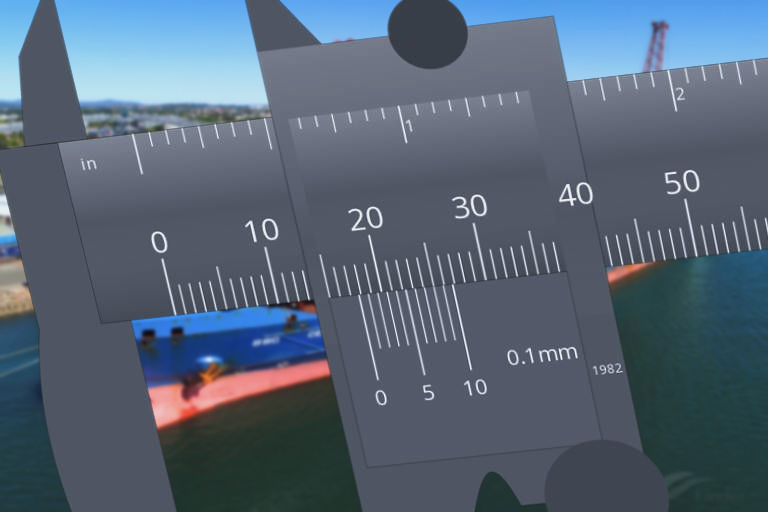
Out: 17.8; mm
